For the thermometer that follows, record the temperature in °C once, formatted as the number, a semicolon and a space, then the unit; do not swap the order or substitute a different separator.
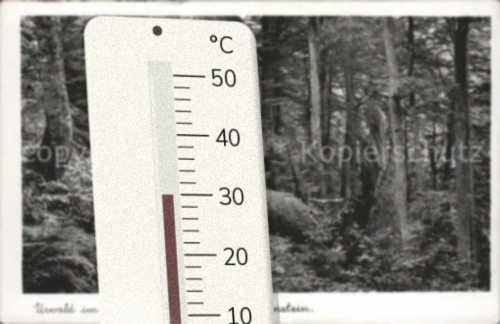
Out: 30; °C
